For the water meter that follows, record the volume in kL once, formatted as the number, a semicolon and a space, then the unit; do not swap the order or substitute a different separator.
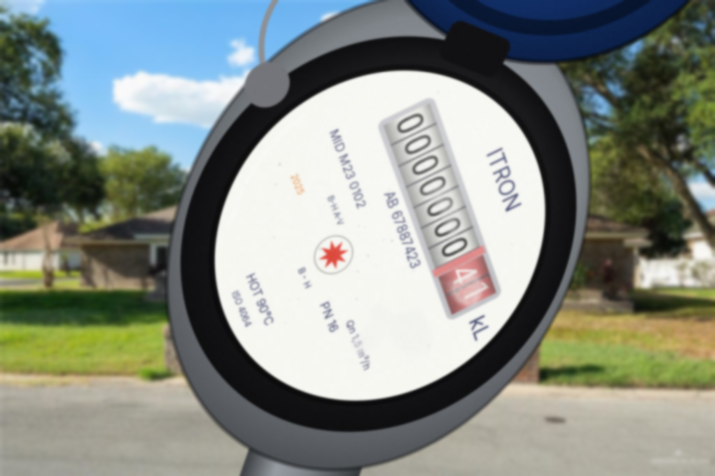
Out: 0.41; kL
